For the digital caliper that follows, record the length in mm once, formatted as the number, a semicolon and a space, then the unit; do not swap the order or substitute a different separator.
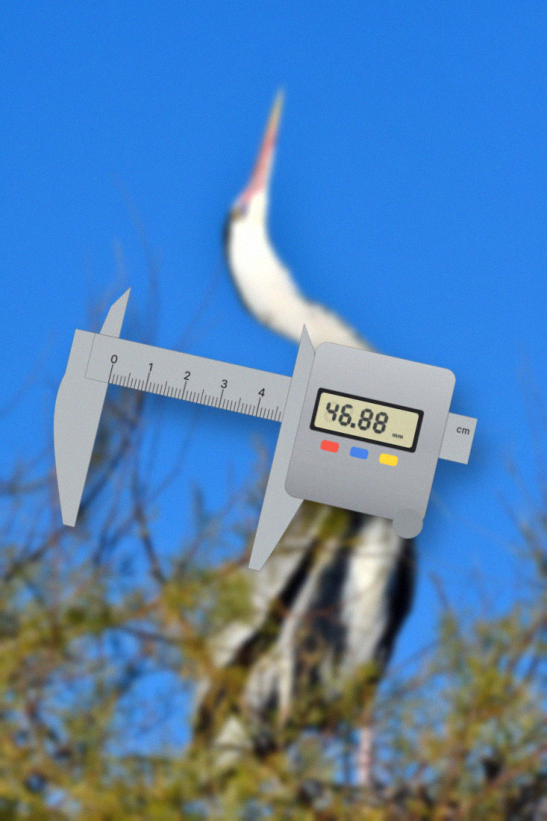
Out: 46.88; mm
